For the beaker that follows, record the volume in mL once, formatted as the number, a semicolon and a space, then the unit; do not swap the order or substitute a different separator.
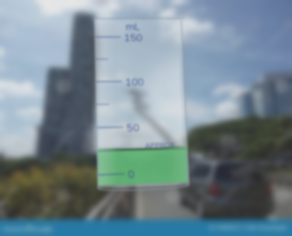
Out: 25; mL
